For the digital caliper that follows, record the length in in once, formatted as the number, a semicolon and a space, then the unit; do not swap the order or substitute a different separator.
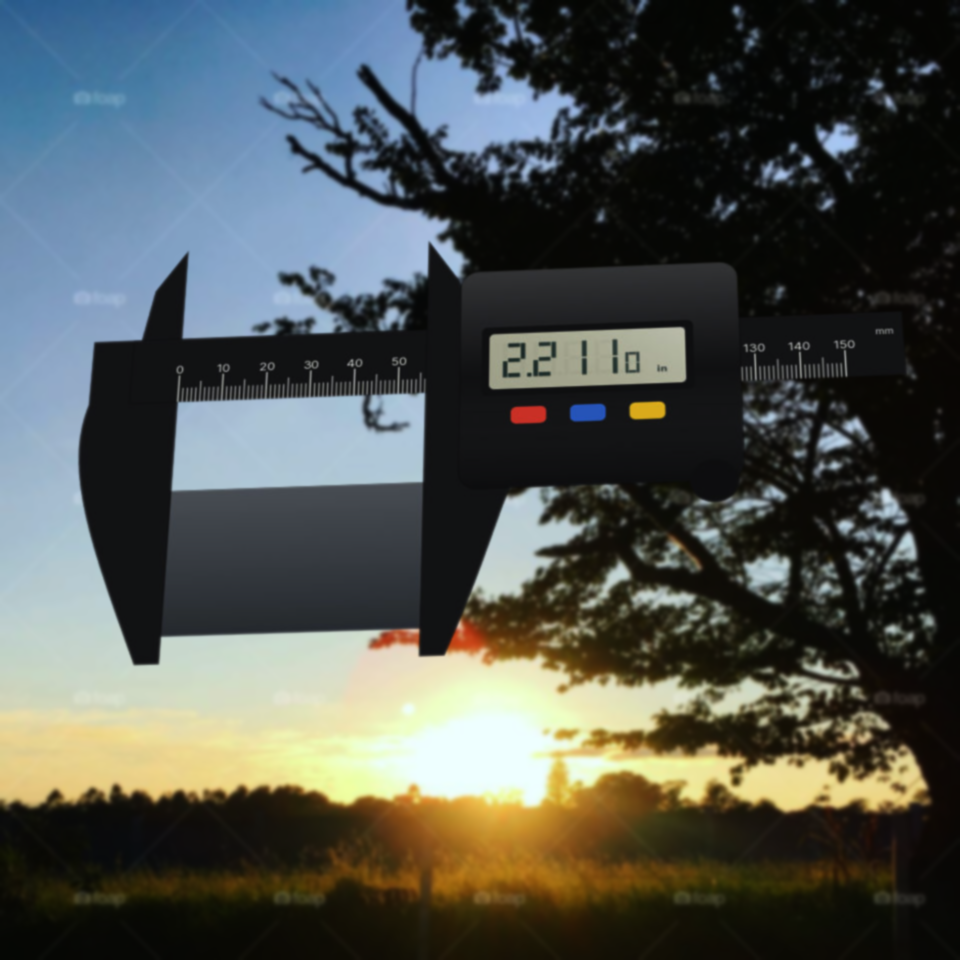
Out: 2.2110; in
